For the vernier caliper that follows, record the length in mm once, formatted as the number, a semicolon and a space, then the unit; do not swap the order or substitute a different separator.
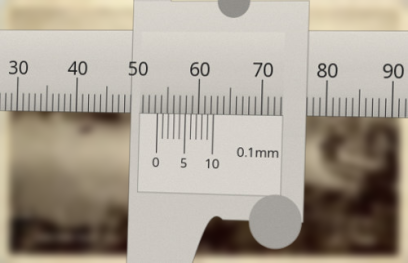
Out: 53.4; mm
